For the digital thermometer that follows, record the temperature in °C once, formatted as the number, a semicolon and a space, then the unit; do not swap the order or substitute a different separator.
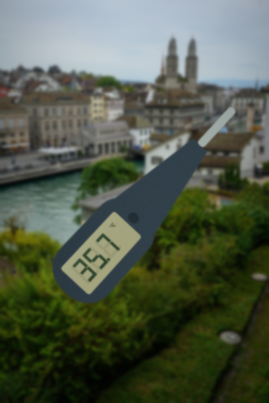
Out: 35.7; °C
